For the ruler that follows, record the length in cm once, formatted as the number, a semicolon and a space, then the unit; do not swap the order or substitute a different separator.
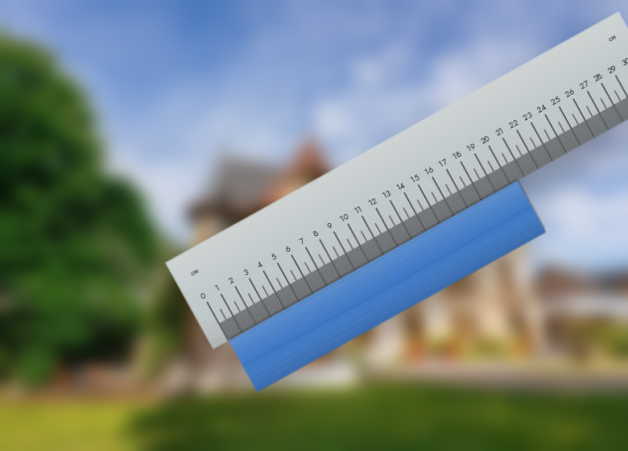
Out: 20.5; cm
